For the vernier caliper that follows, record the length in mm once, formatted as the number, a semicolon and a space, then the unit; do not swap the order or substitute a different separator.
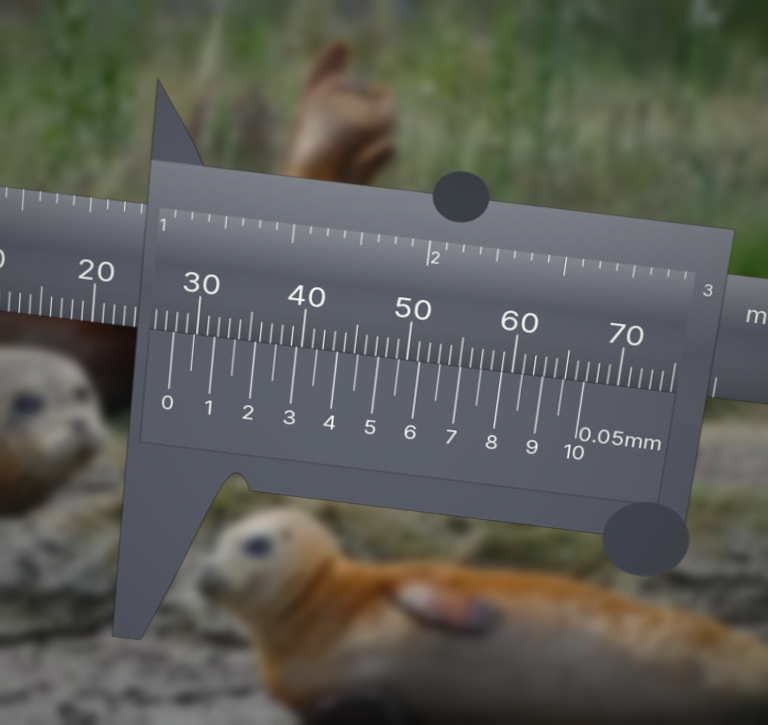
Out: 27.8; mm
